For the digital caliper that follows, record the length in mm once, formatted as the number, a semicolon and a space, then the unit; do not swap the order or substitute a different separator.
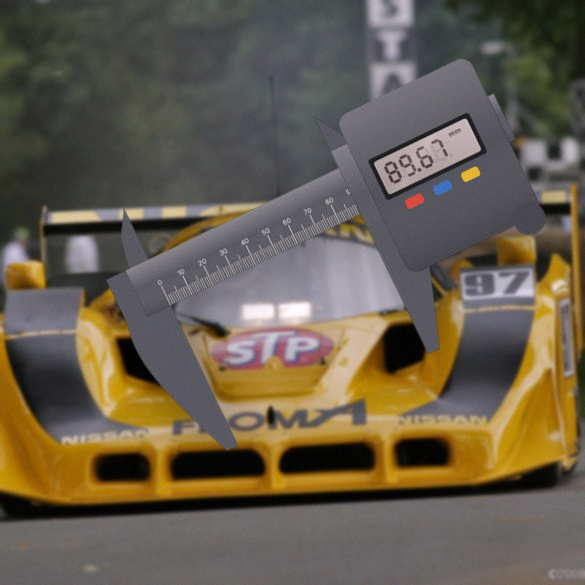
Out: 89.67; mm
